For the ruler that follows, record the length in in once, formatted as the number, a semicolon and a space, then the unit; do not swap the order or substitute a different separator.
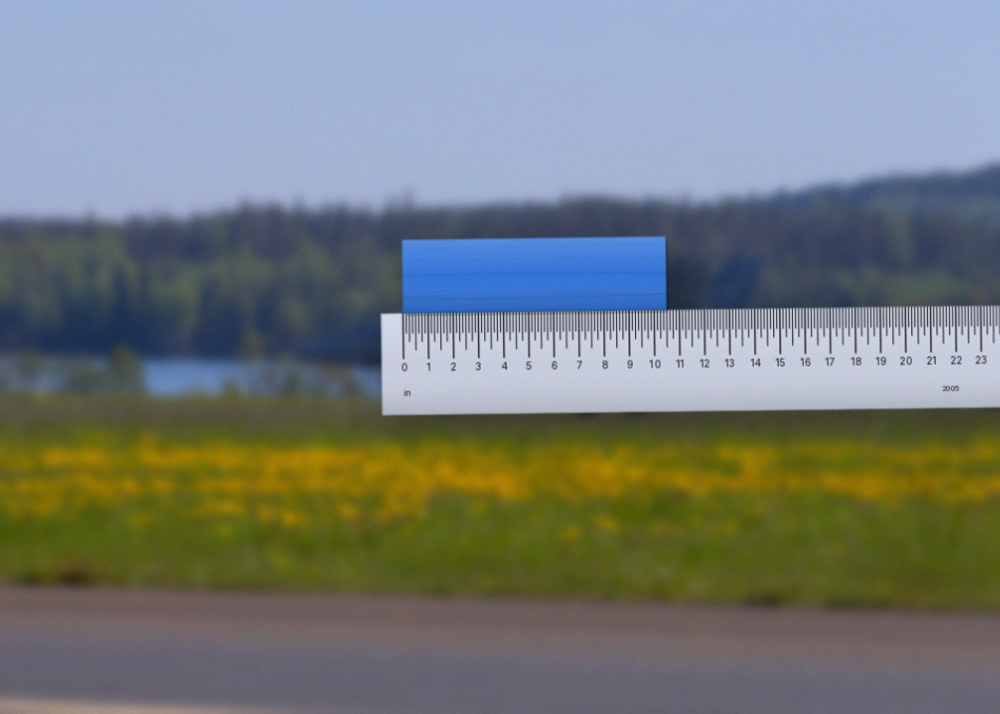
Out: 10.5; in
